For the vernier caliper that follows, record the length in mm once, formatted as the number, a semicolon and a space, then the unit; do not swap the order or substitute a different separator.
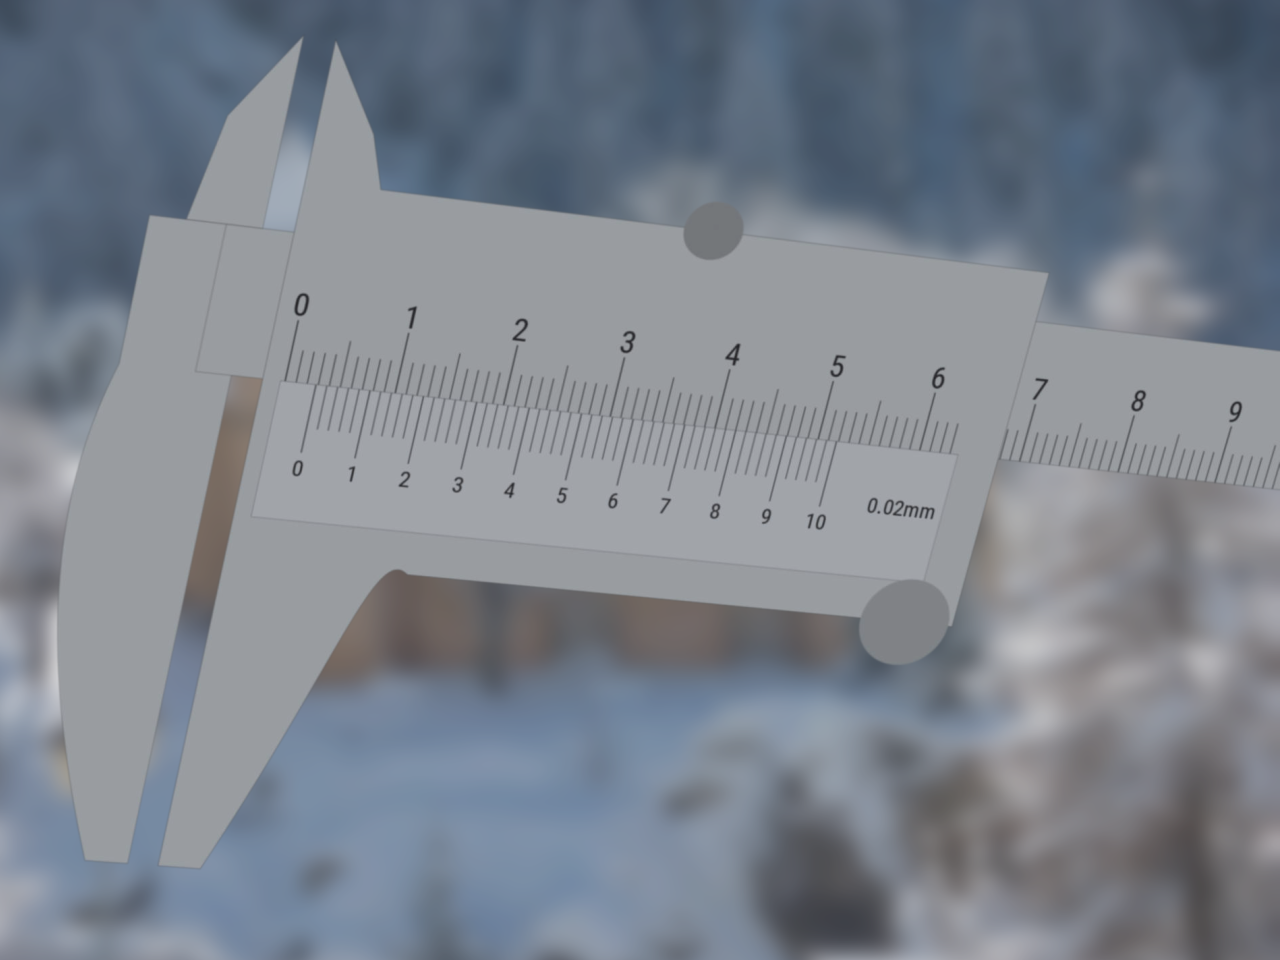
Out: 2.8; mm
